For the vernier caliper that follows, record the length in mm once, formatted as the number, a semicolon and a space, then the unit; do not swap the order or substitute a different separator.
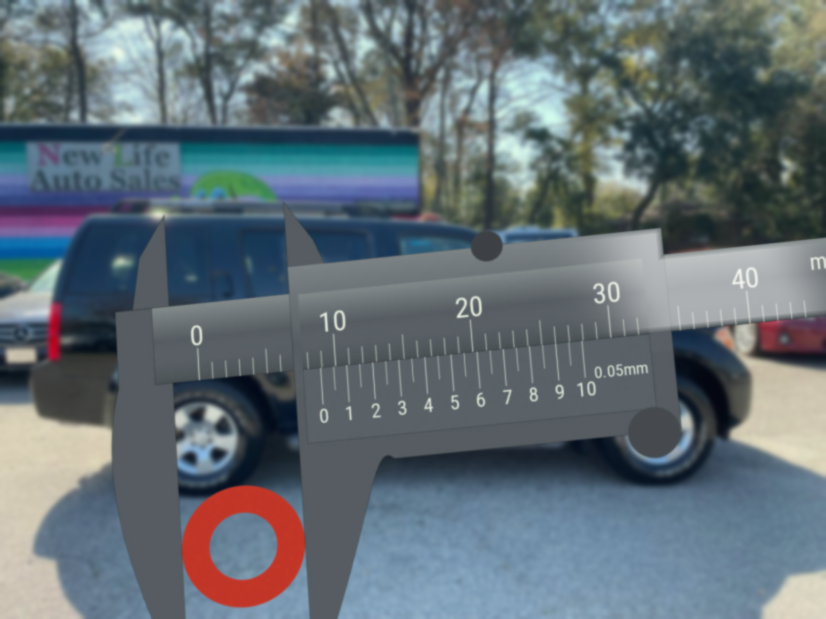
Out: 8.9; mm
